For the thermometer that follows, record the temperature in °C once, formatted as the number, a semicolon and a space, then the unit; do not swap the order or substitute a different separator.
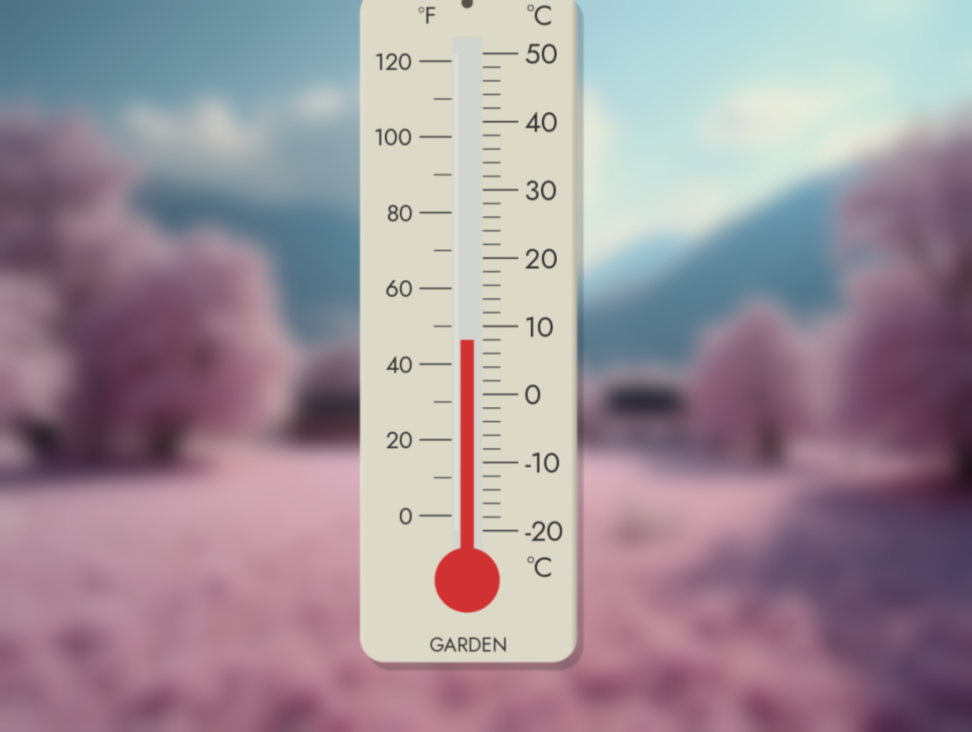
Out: 8; °C
